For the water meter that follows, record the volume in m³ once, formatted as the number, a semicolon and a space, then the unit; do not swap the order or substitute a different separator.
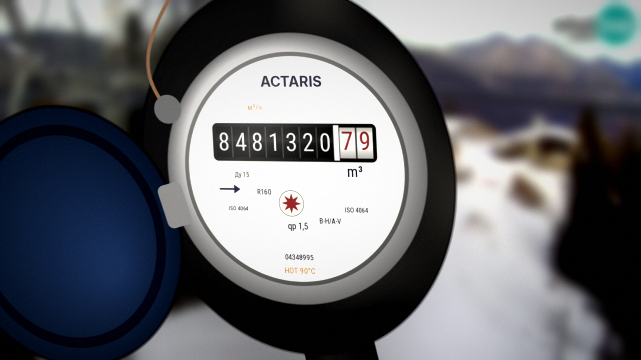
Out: 8481320.79; m³
